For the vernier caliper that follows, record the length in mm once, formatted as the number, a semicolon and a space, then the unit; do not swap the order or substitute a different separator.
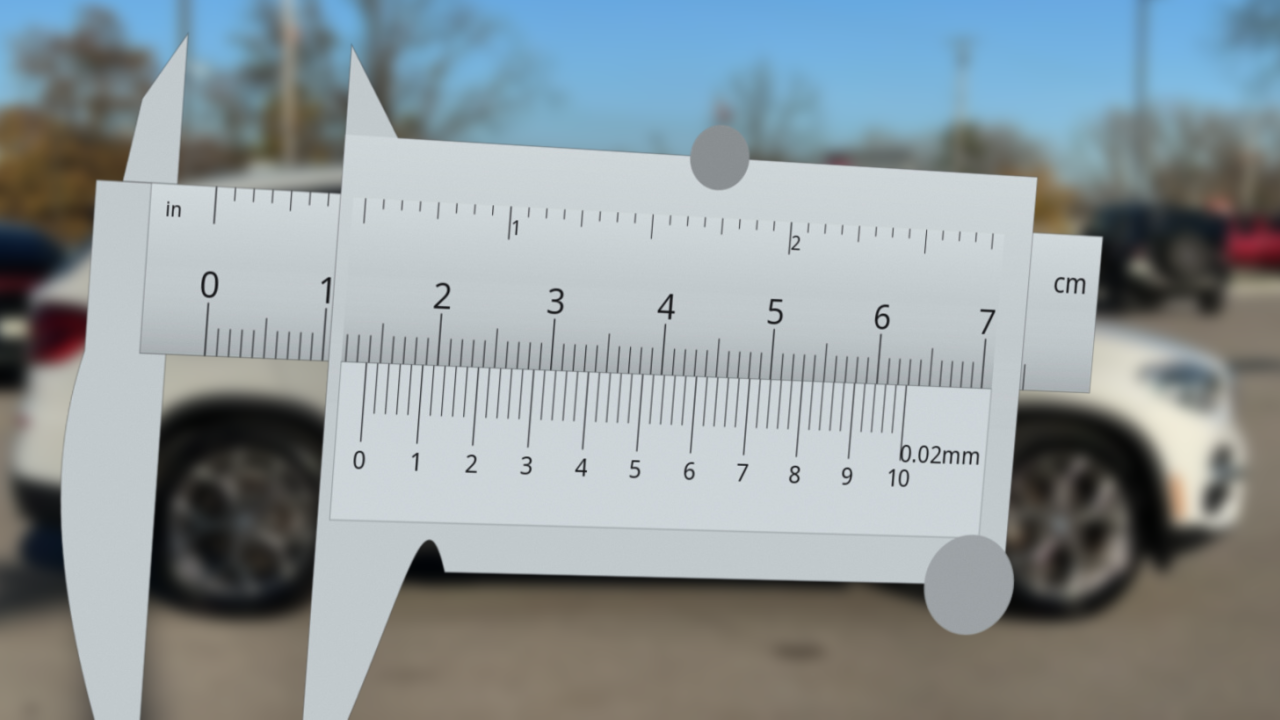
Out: 13.8; mm
